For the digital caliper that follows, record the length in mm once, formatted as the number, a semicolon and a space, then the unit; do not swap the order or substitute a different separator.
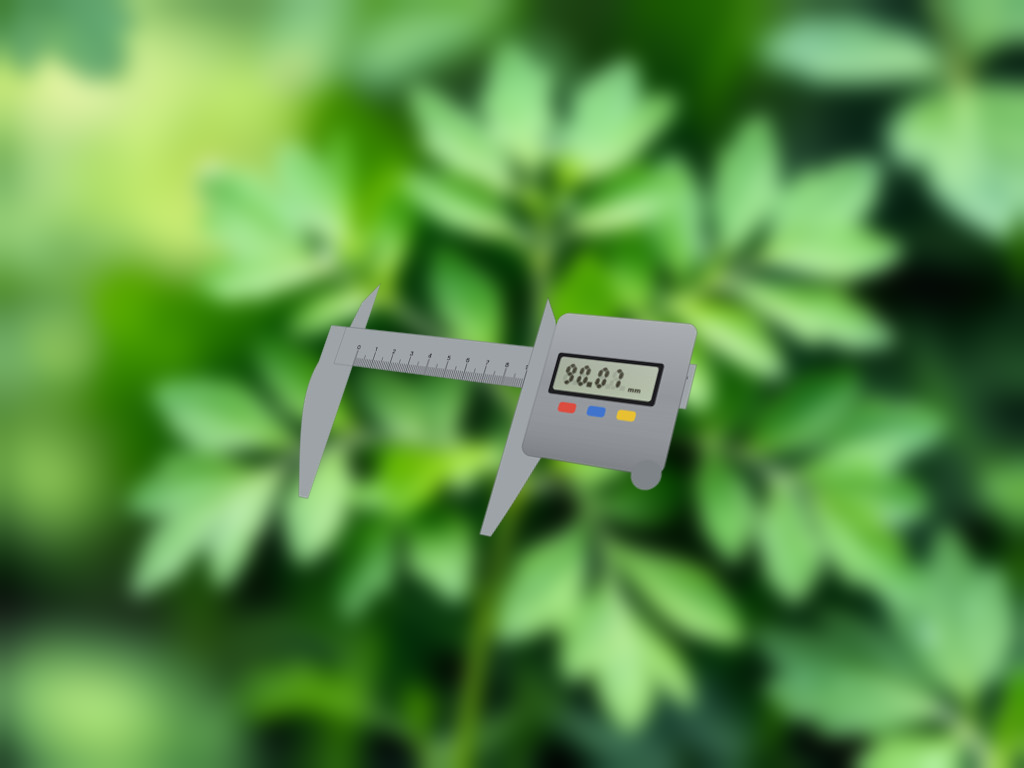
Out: 90.07; mm
